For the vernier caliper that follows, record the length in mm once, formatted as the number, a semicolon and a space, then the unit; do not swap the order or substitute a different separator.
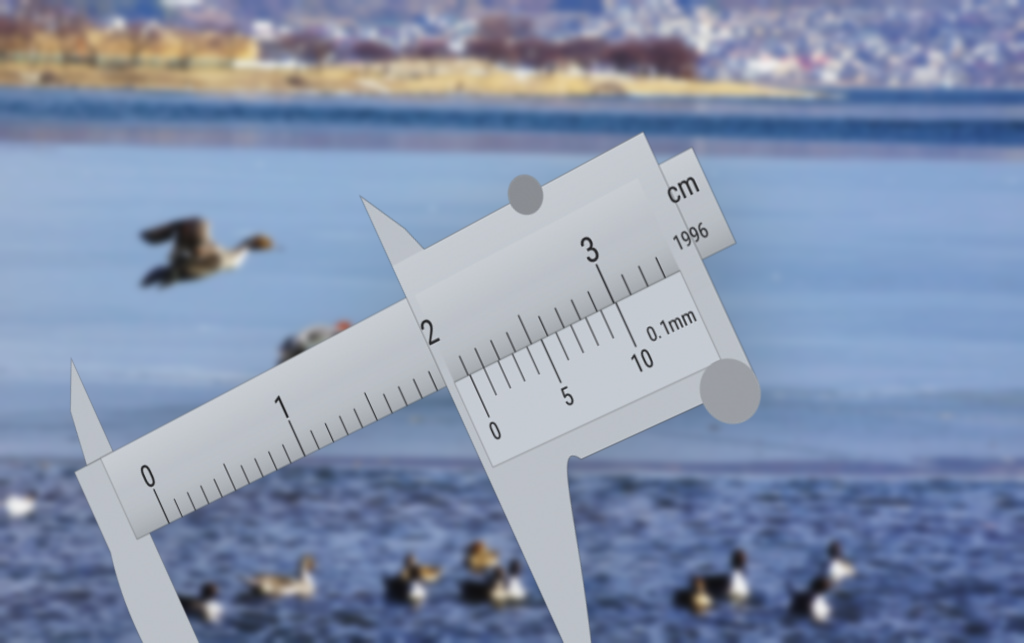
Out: 21.1; mm
